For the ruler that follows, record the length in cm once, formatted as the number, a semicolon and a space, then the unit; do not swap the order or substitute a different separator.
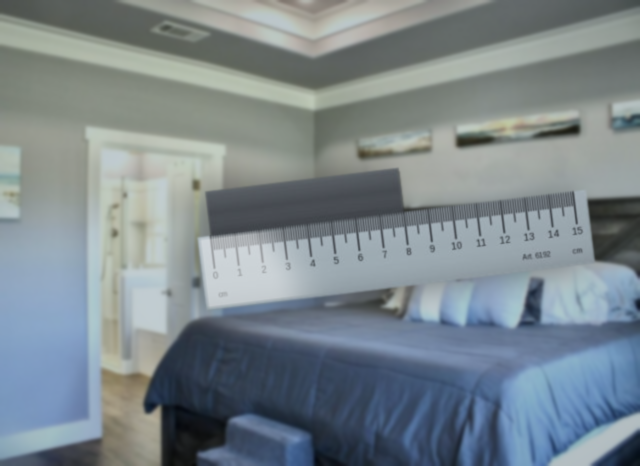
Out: 8; cm
